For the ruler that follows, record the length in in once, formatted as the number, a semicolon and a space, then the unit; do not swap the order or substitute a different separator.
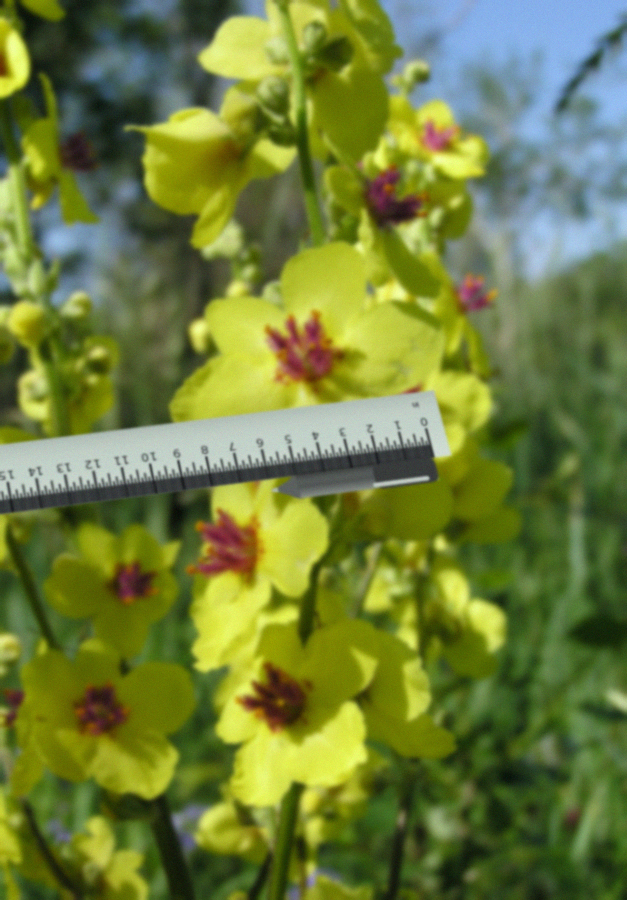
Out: 6; in
